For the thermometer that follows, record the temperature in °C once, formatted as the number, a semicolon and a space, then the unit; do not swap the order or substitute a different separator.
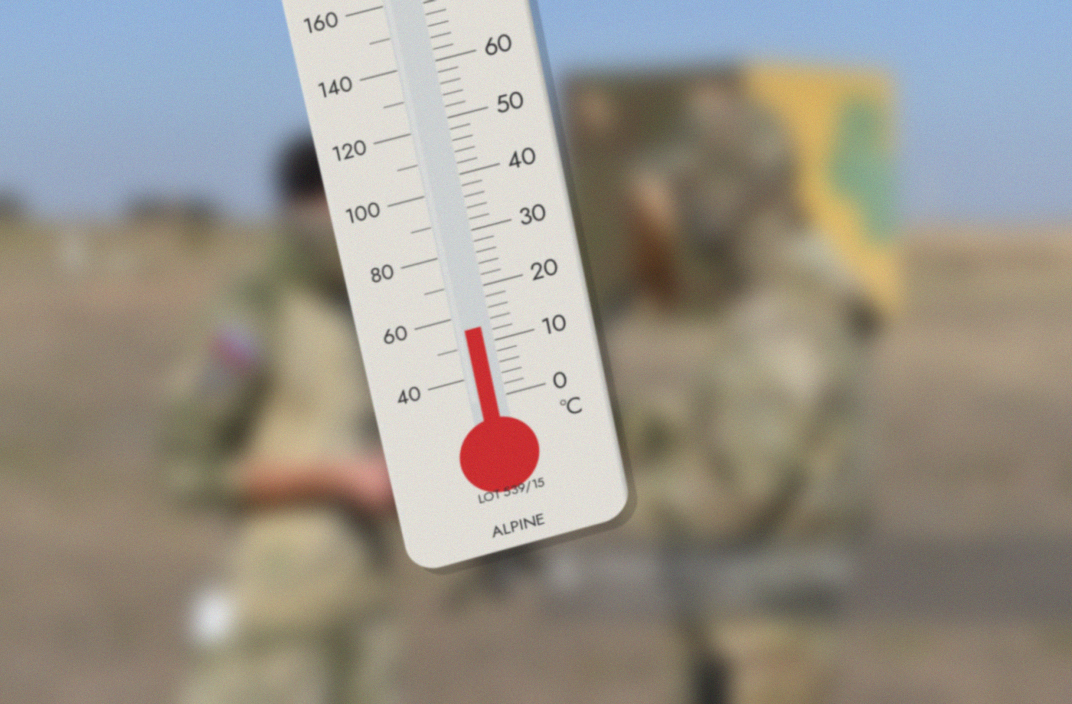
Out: 13; °C
